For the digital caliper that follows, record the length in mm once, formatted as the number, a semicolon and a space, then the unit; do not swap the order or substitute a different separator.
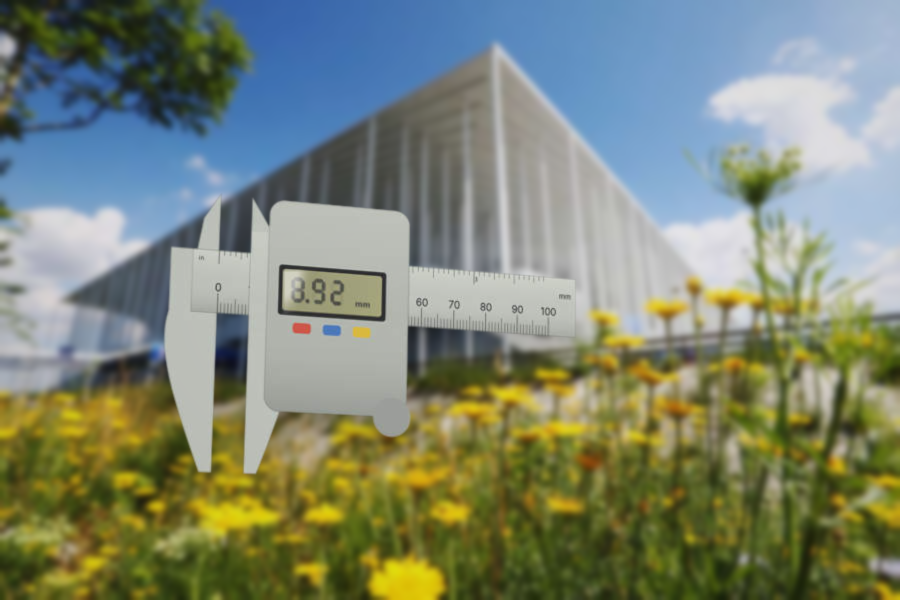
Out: 8.92; mm
